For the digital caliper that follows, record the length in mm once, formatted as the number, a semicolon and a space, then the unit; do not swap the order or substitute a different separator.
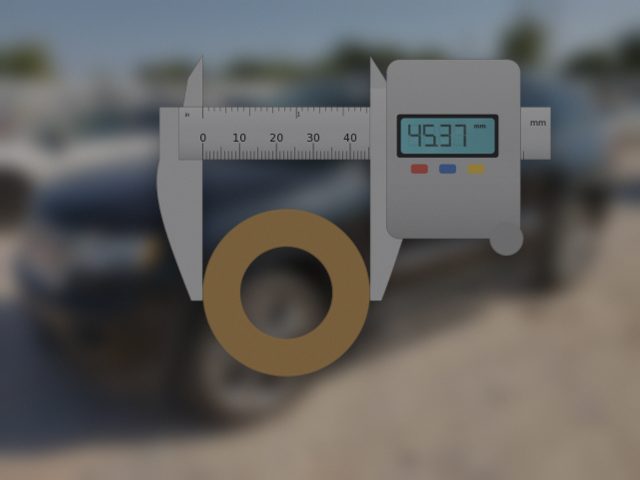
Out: 45.37; mm
